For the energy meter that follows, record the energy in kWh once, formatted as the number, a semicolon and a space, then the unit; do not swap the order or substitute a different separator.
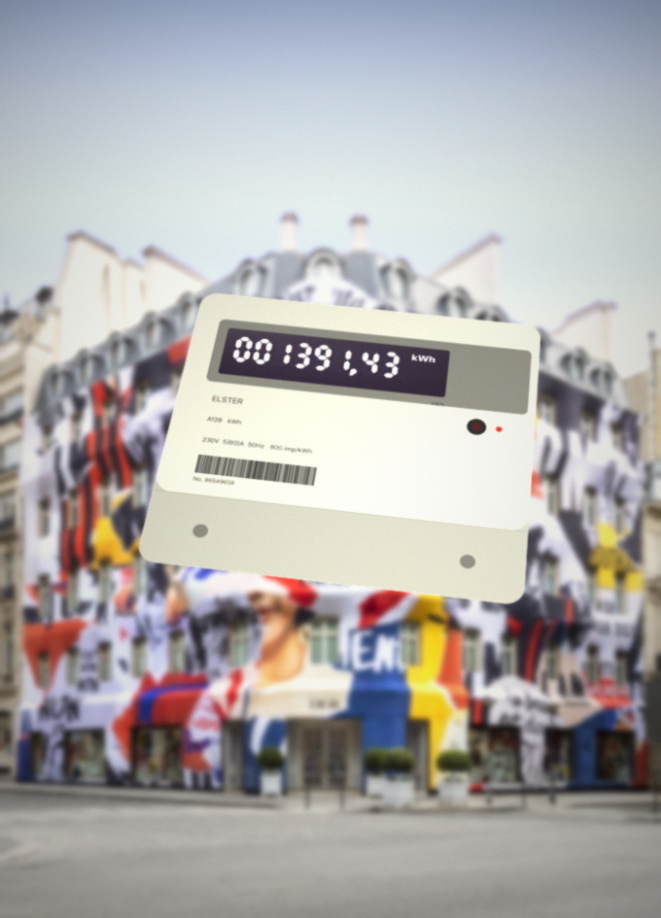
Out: 1391.43; kWh
